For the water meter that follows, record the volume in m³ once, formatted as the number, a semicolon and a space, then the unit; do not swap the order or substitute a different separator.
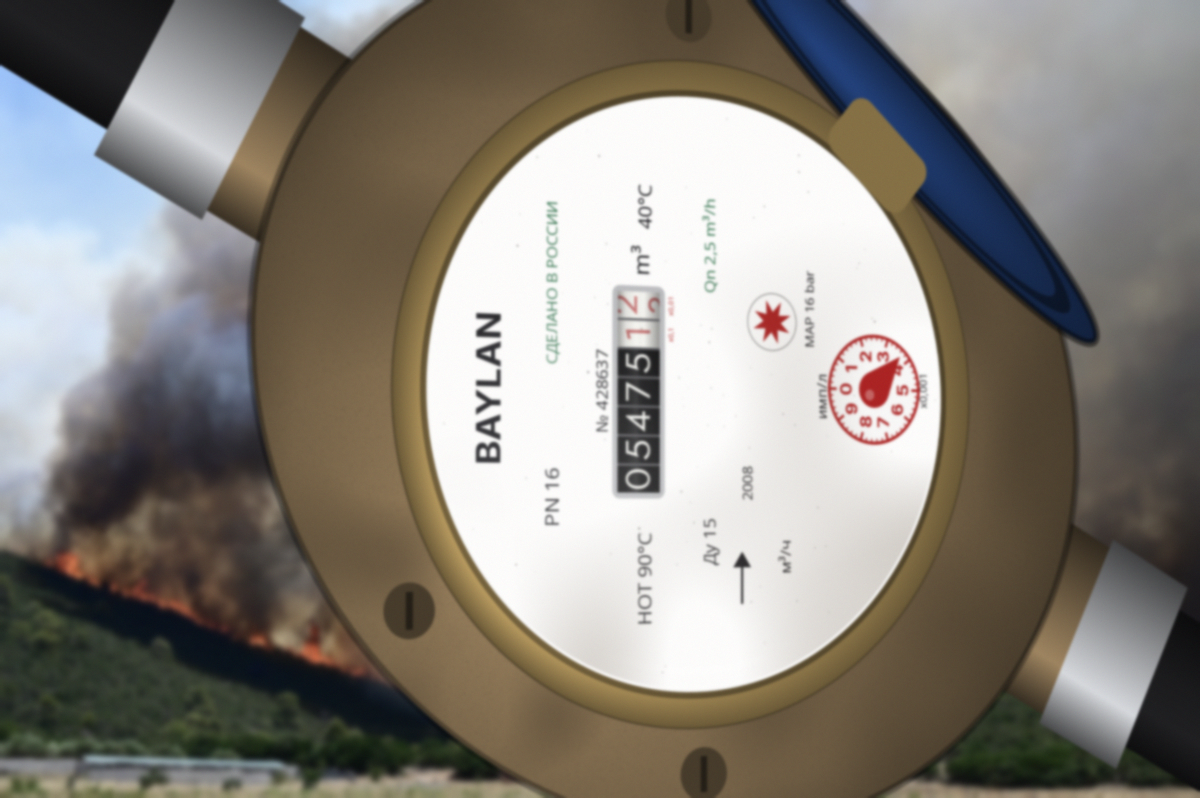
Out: 5475.123; m³
